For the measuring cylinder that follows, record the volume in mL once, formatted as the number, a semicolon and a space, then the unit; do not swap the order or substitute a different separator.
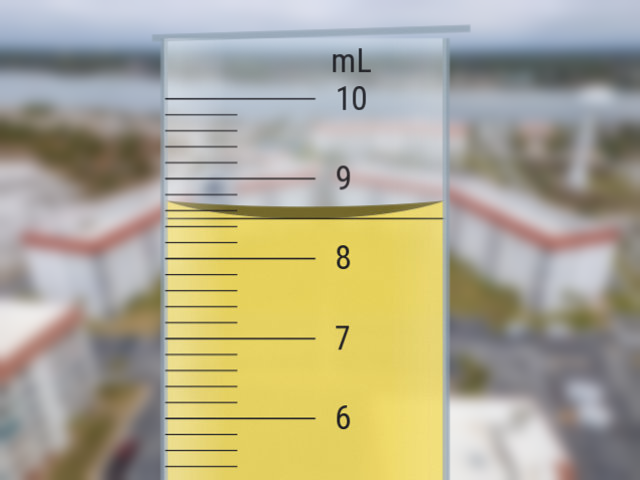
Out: 8.5; mL
